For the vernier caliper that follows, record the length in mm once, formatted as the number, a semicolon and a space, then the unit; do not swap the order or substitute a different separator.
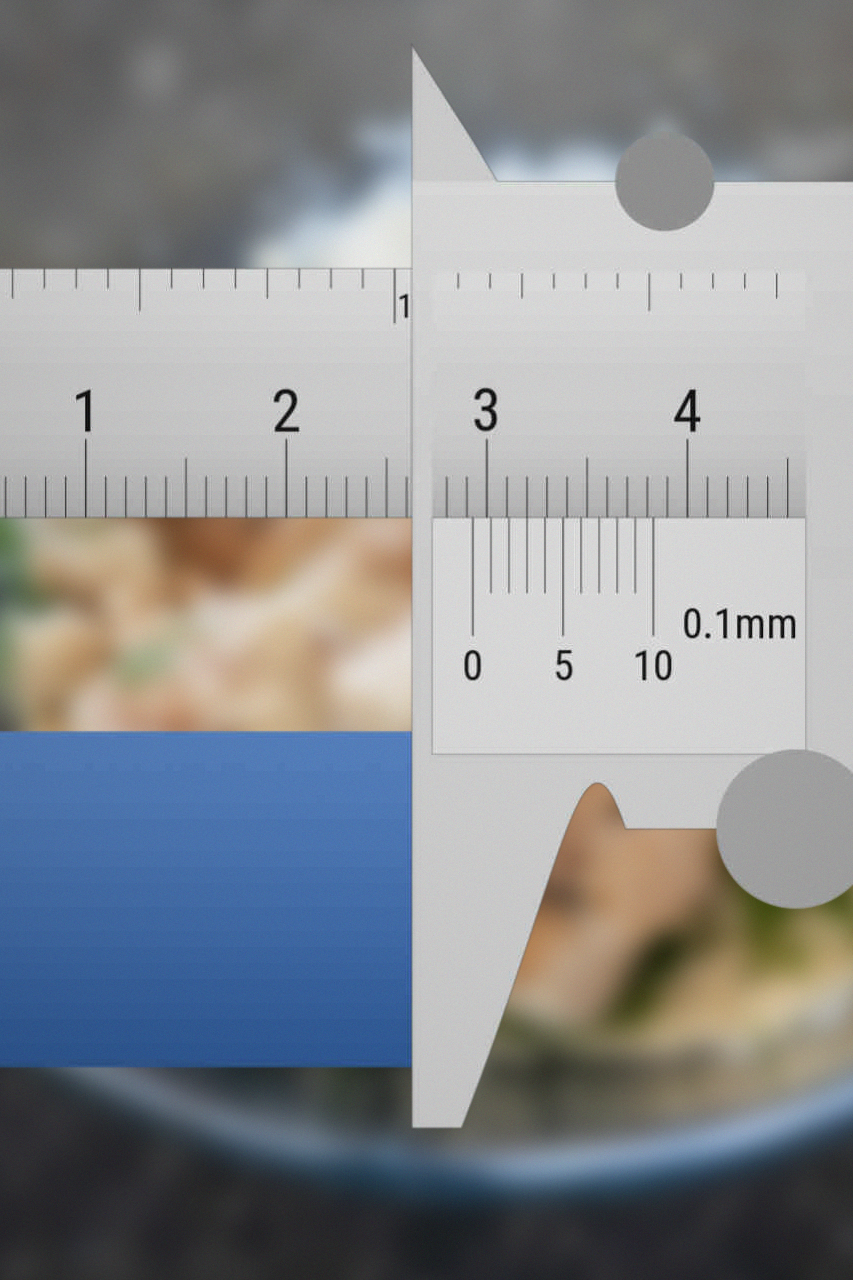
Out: 29.3; mm
